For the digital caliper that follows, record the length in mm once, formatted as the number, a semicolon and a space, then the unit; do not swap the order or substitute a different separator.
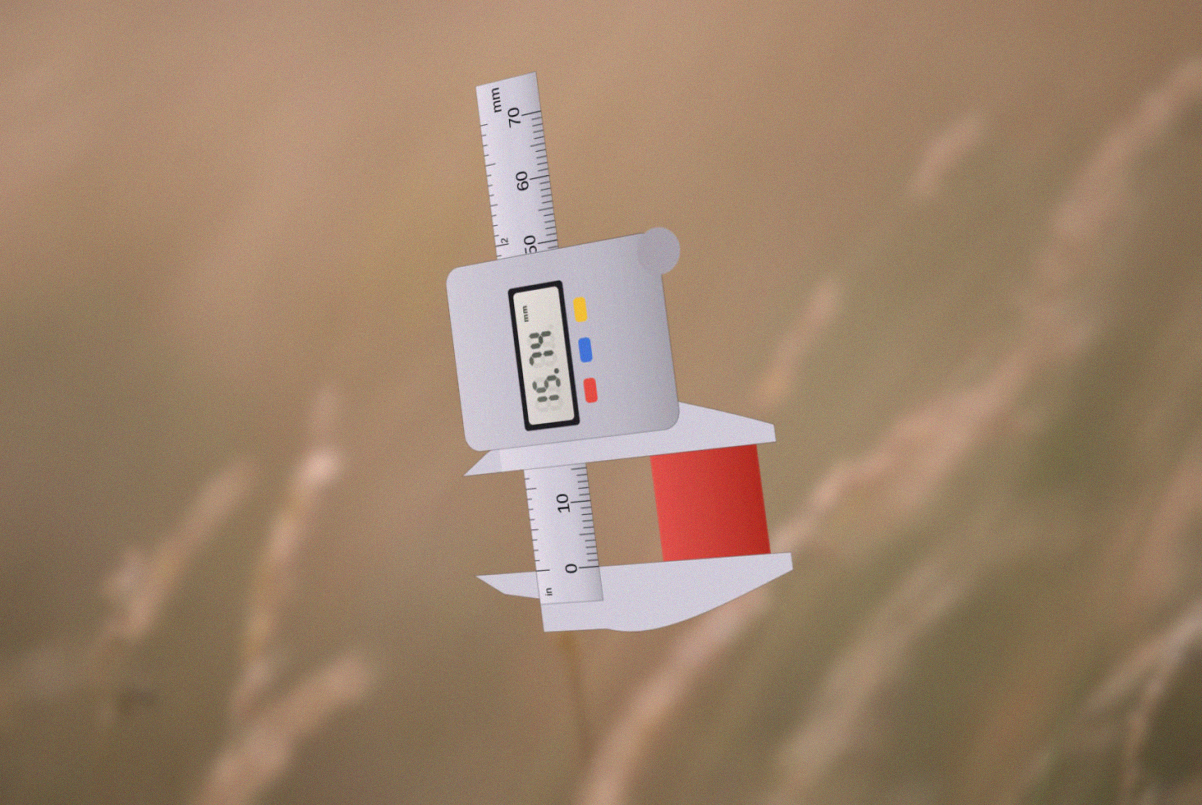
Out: 15.74; mm
